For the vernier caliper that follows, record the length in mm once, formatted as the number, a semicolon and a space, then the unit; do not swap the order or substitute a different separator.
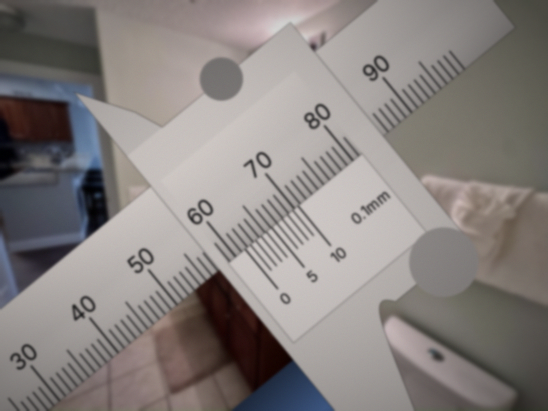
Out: 61.6; mm
